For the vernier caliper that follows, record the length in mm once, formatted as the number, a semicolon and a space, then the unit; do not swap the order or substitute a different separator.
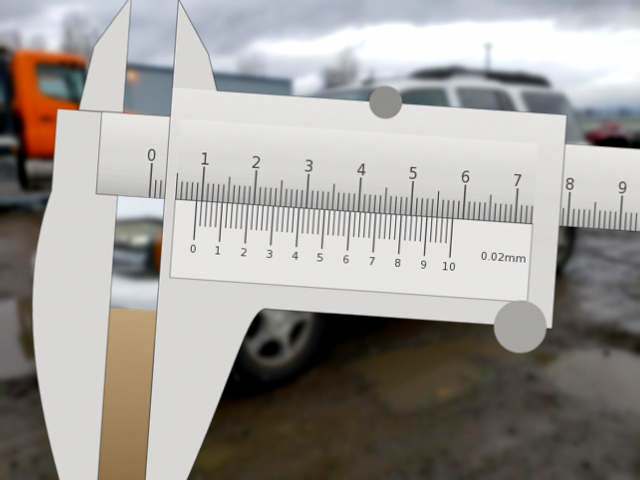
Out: 9.0; mm
